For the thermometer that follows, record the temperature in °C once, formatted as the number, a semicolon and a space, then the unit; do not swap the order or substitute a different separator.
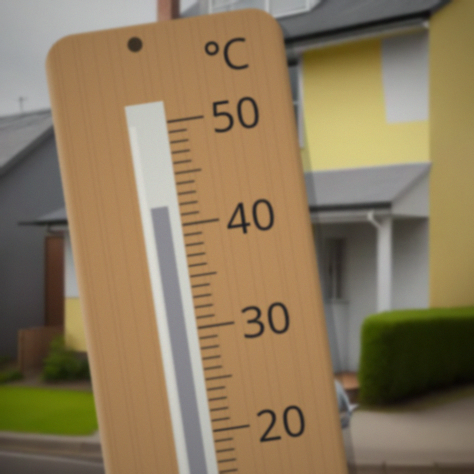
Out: 42; °C
